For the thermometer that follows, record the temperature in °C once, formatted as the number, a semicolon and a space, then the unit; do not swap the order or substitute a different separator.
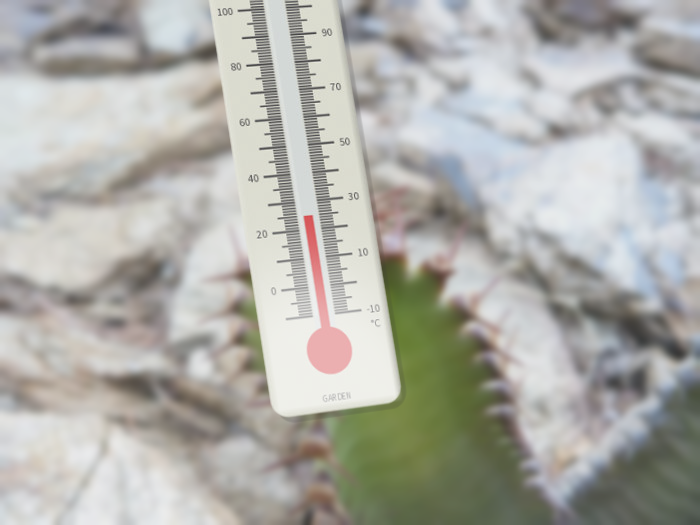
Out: 25; °C
